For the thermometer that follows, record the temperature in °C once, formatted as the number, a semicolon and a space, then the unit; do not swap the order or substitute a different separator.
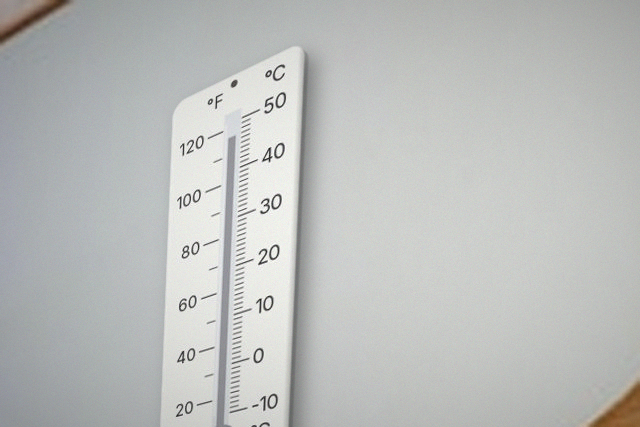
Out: 47; °C
